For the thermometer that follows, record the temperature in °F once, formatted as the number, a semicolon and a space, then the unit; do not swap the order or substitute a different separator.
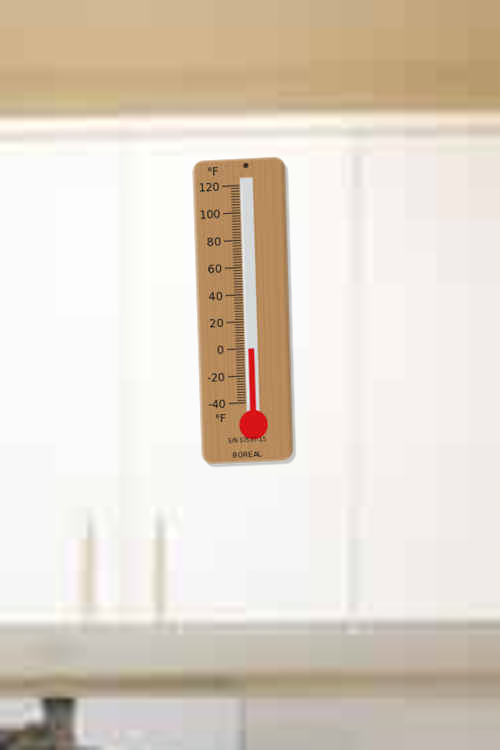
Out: 0; °F
